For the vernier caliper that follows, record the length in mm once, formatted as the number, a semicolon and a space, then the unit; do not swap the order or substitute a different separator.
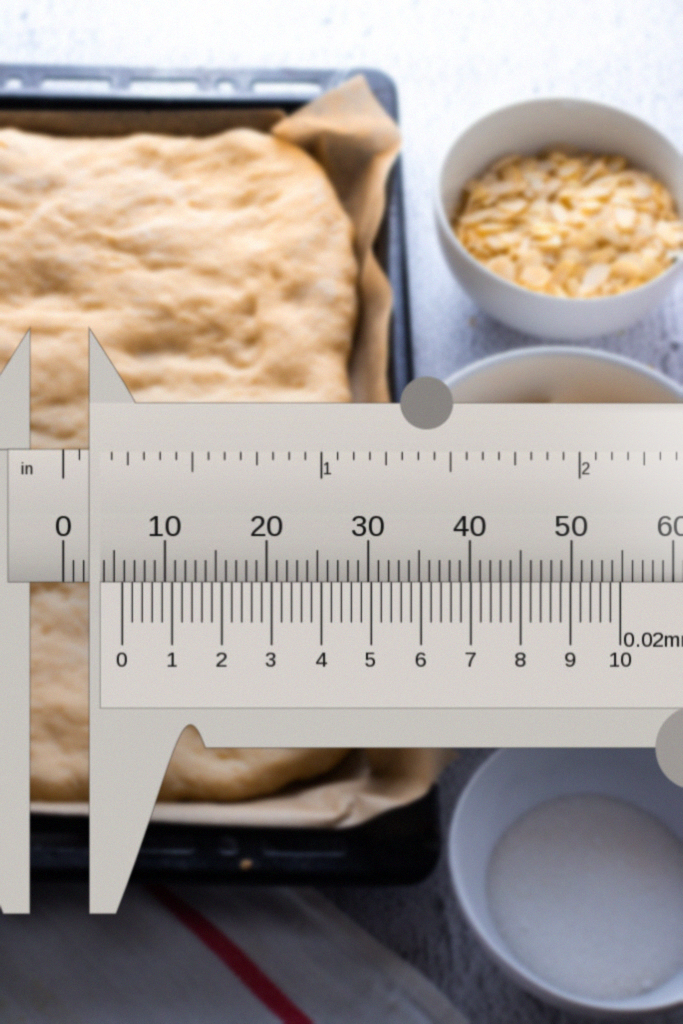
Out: 5.8; mm
